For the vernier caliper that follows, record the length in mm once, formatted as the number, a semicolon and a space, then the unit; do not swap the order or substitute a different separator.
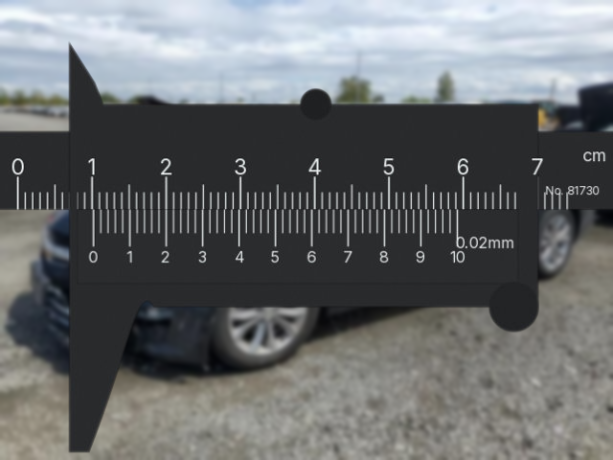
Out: 10.2; mm
